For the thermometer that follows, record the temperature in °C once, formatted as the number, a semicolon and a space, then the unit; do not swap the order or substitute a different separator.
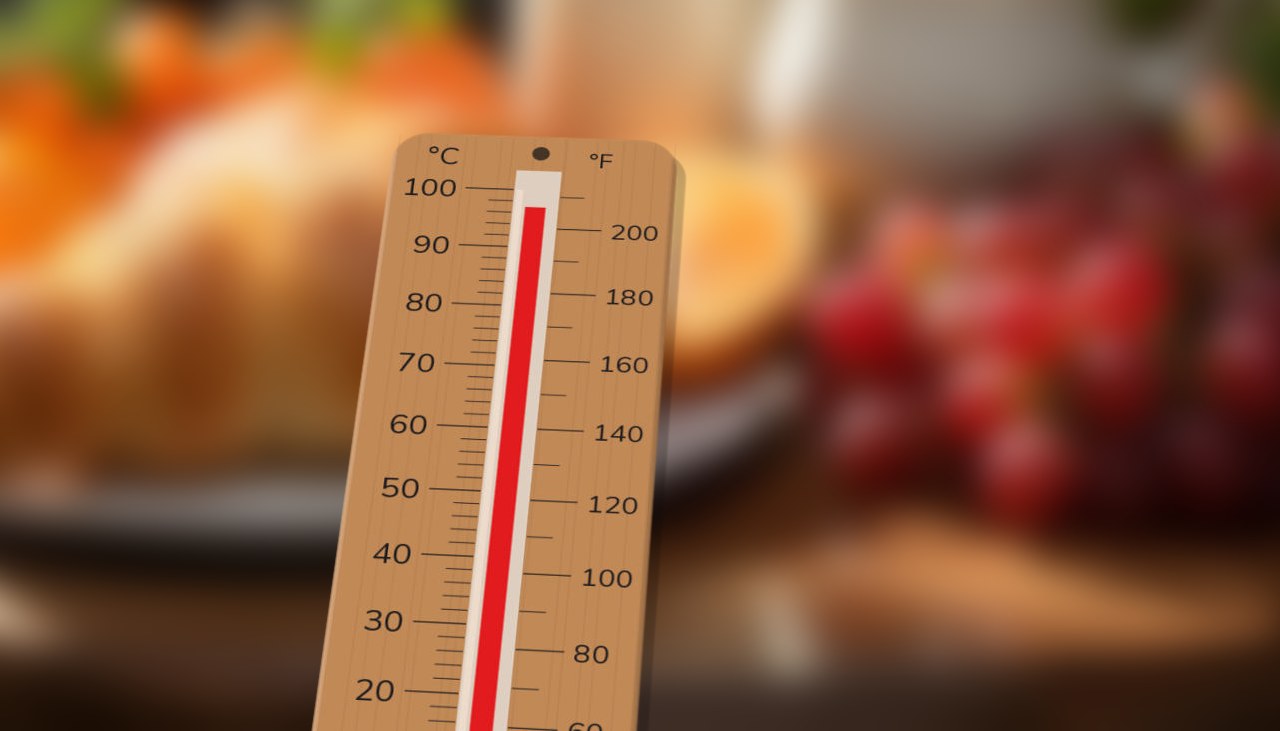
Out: 97; °C
